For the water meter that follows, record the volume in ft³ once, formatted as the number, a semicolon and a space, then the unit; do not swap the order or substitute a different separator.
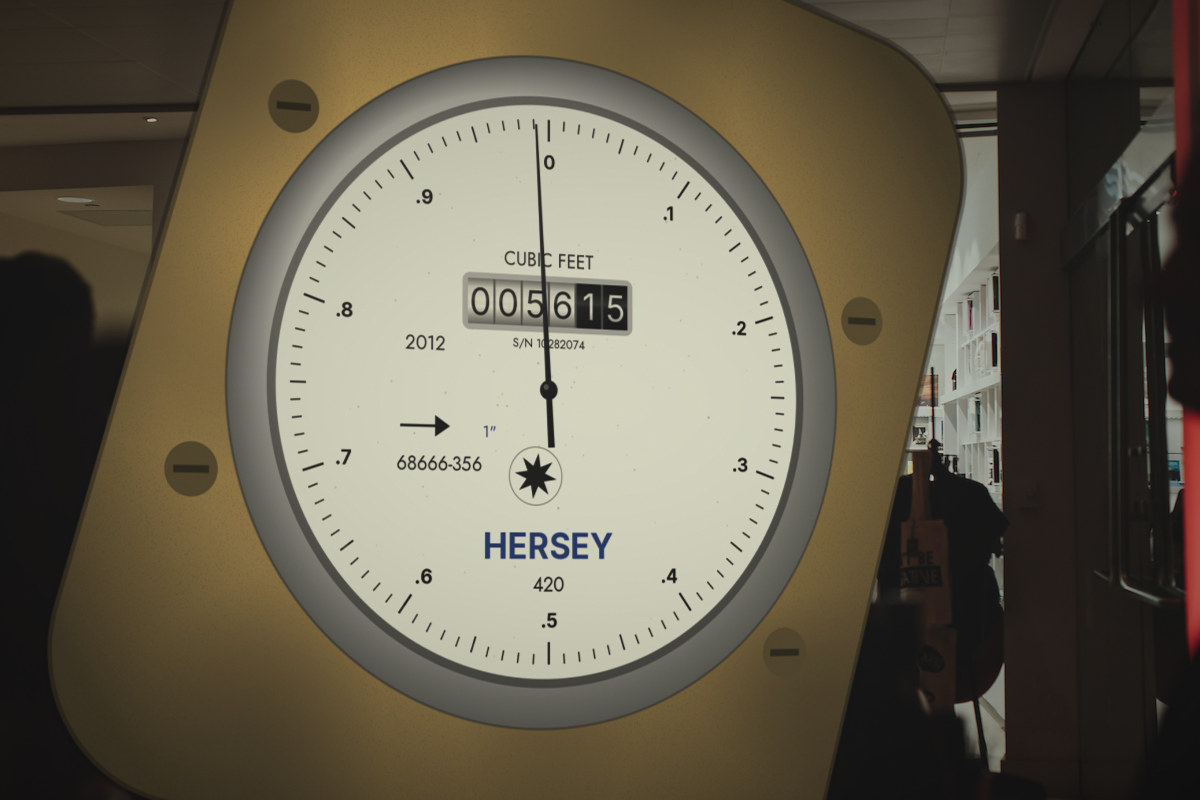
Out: 5614.99; ft³
